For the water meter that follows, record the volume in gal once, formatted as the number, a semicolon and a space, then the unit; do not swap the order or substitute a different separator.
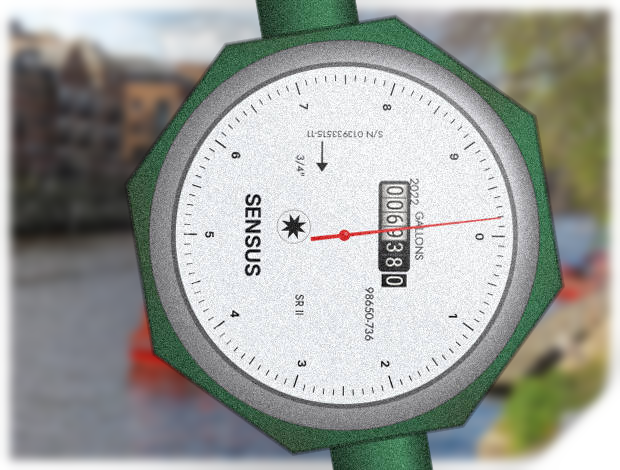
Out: 69379.8; gal
